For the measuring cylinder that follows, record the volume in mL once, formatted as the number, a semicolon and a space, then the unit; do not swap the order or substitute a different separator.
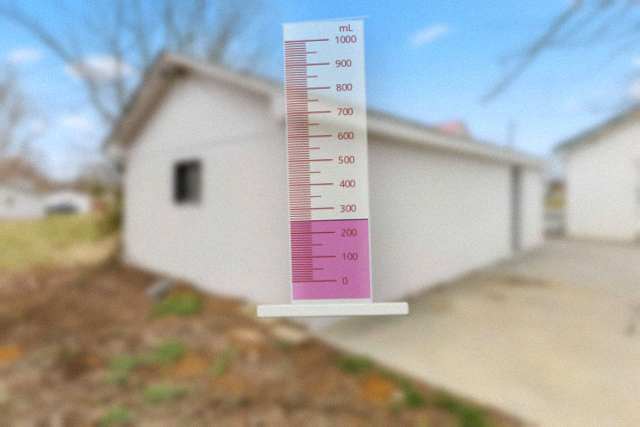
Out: 250; mL
